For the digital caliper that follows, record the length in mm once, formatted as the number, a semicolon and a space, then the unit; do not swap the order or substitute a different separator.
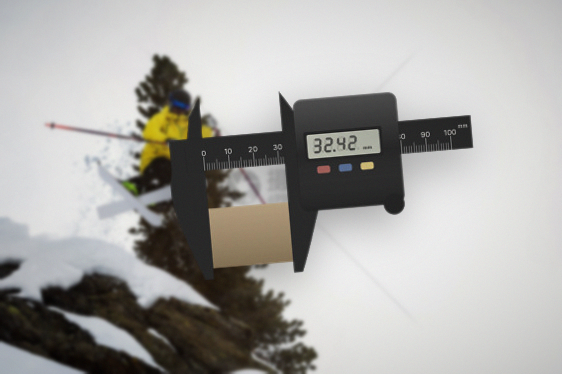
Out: 32.42; mm
